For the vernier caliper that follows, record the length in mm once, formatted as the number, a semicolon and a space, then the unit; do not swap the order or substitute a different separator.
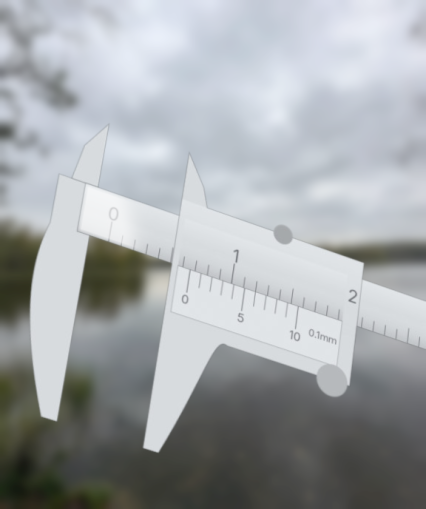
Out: 6.6; mm
